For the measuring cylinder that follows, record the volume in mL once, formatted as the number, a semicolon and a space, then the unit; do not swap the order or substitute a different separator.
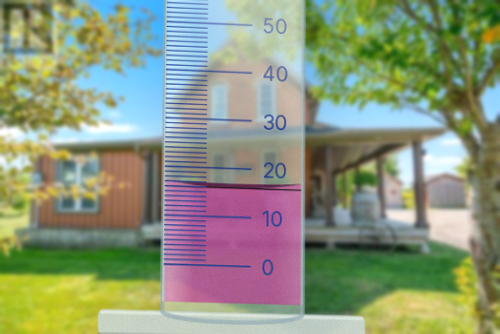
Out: 16; mL
